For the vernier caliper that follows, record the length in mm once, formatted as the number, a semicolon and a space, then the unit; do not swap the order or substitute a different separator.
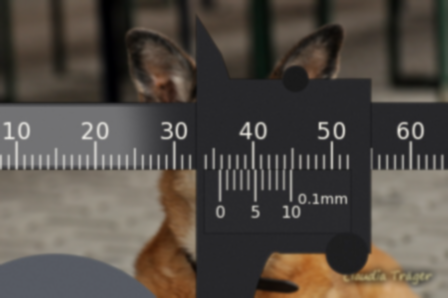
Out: 35.8; mm
